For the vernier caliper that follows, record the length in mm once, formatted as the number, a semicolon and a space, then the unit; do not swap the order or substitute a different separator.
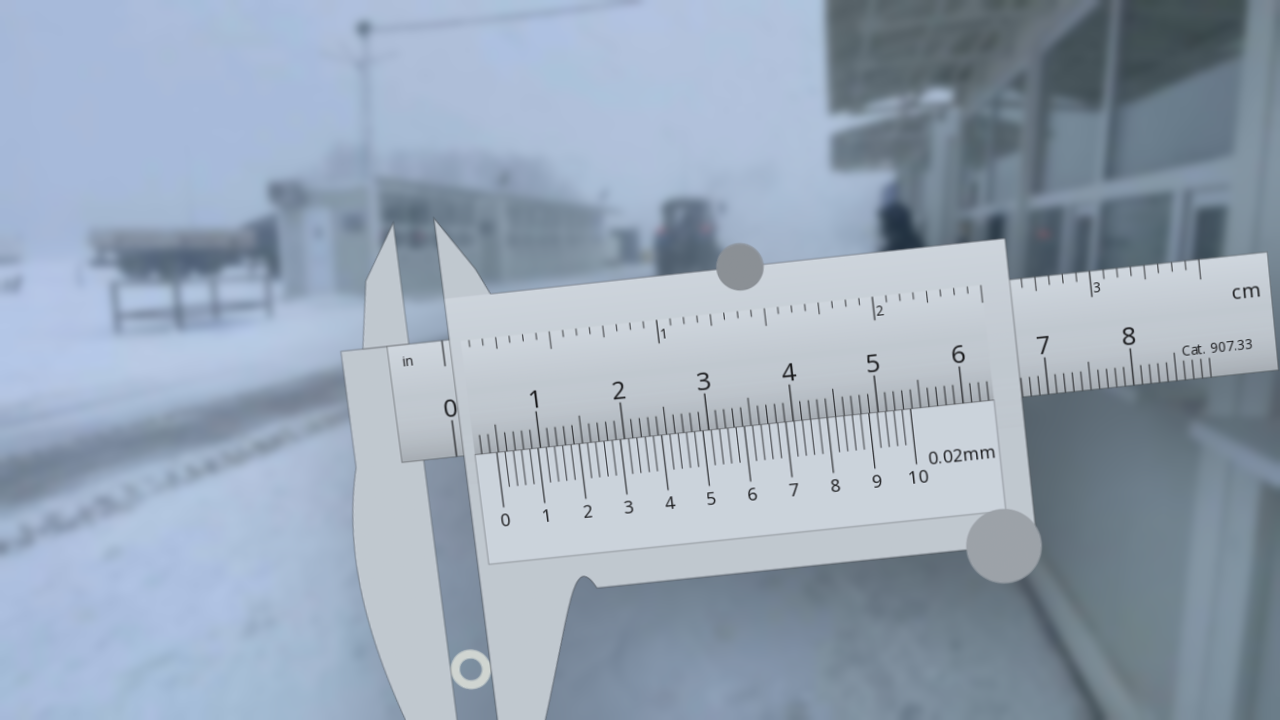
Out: 4.8; mm
